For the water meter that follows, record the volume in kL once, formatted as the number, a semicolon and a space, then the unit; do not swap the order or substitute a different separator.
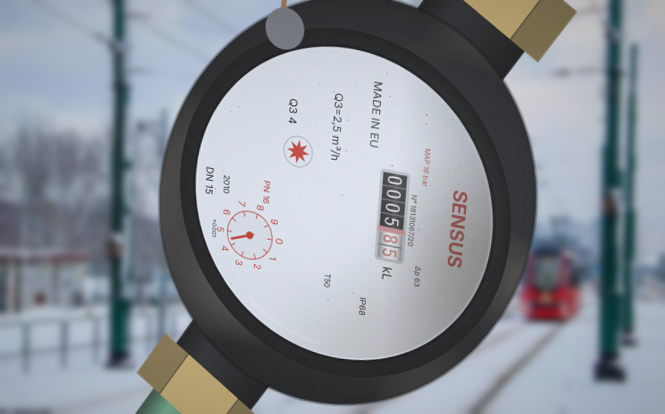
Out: 5.854; kL
